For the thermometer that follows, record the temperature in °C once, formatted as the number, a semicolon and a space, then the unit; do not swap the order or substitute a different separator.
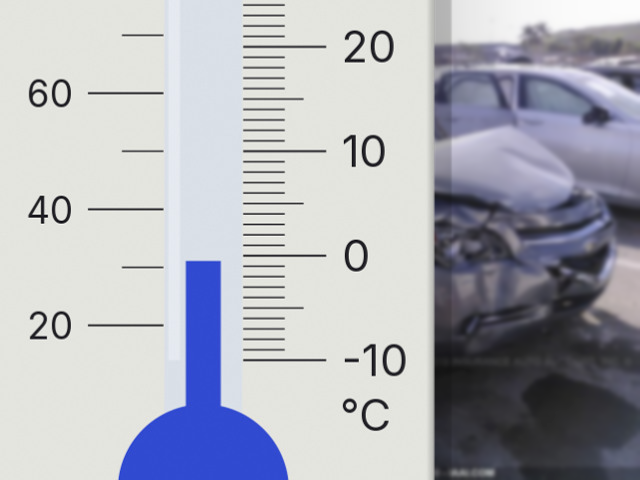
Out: -0.5; °C
